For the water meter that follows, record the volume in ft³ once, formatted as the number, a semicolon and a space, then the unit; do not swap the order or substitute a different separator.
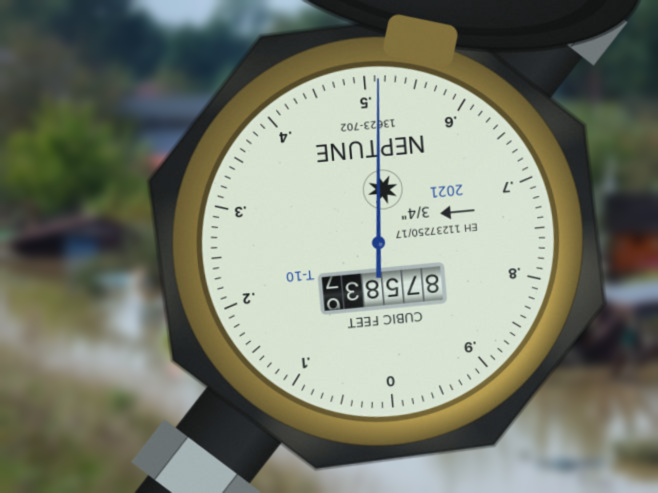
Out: 875836.51; ft³
